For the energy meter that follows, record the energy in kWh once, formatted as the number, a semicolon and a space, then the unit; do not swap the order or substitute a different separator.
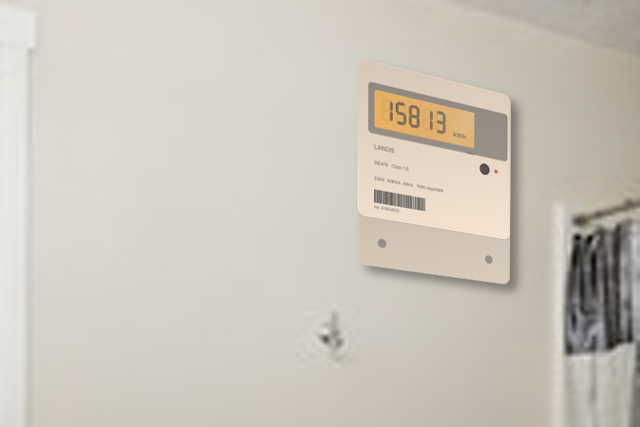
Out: 15813; kWh
